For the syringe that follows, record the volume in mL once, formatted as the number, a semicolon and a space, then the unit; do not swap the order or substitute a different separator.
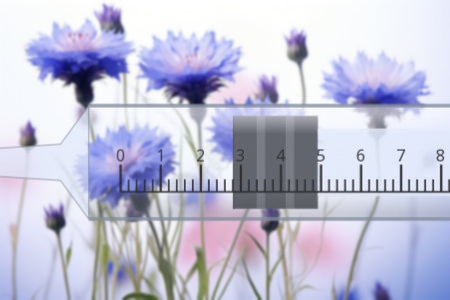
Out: 2.8; mL
